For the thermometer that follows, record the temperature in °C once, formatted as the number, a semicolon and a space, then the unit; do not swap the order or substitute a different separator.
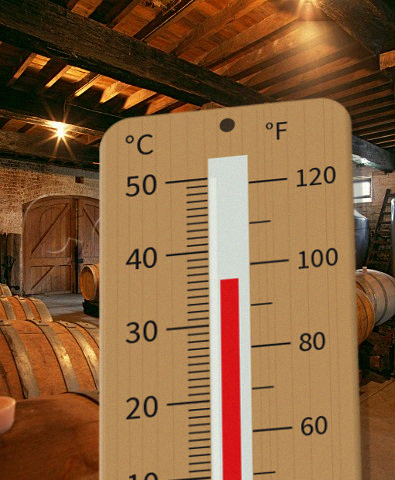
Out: 36; °C
